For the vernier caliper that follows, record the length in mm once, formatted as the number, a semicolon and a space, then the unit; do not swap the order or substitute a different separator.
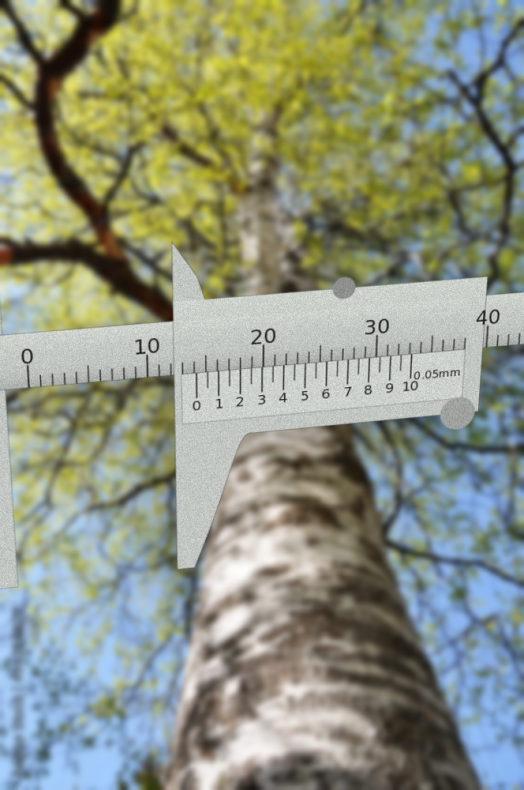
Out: 14.2; mm
